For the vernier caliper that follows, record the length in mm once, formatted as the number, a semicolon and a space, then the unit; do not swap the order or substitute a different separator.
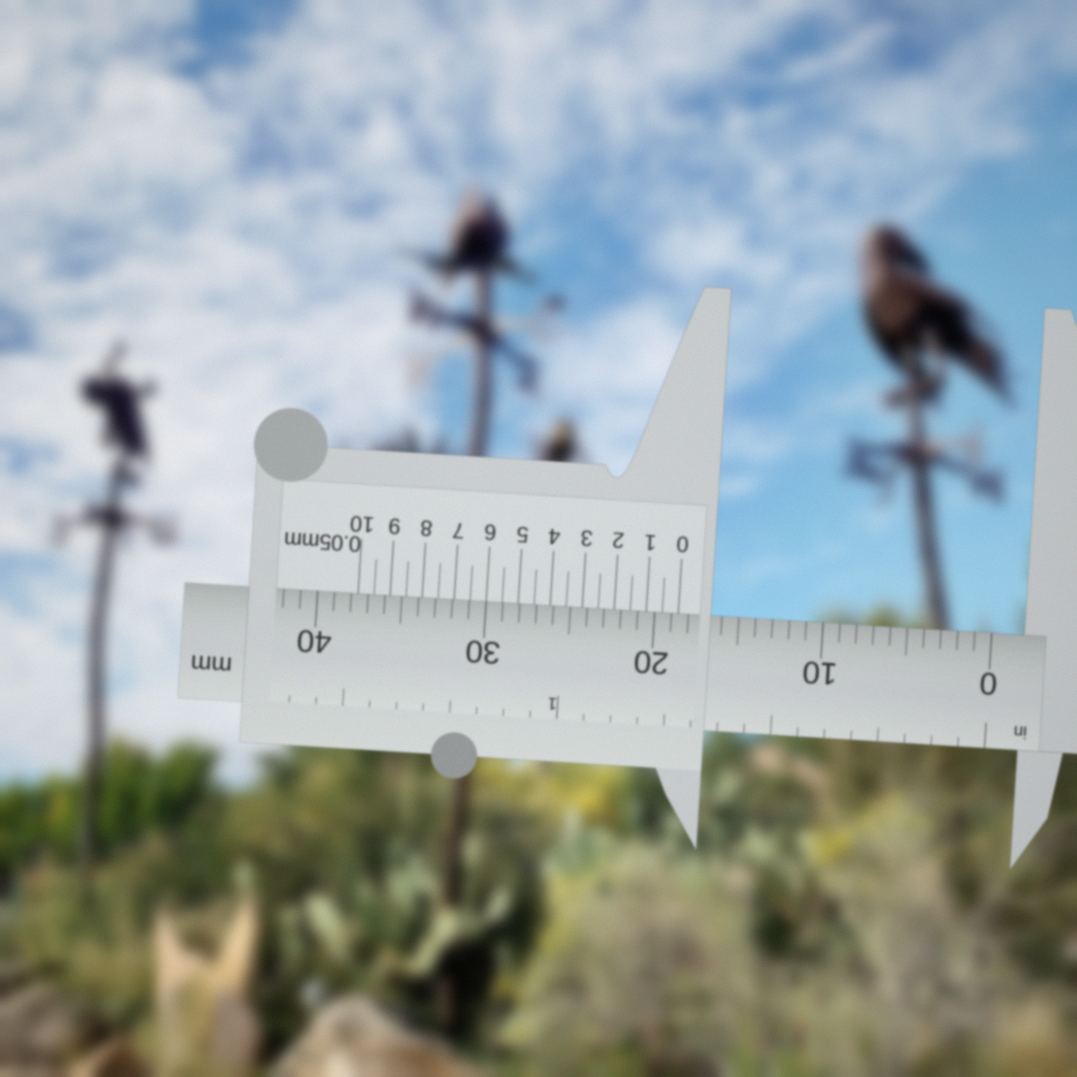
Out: 18.6; mm
